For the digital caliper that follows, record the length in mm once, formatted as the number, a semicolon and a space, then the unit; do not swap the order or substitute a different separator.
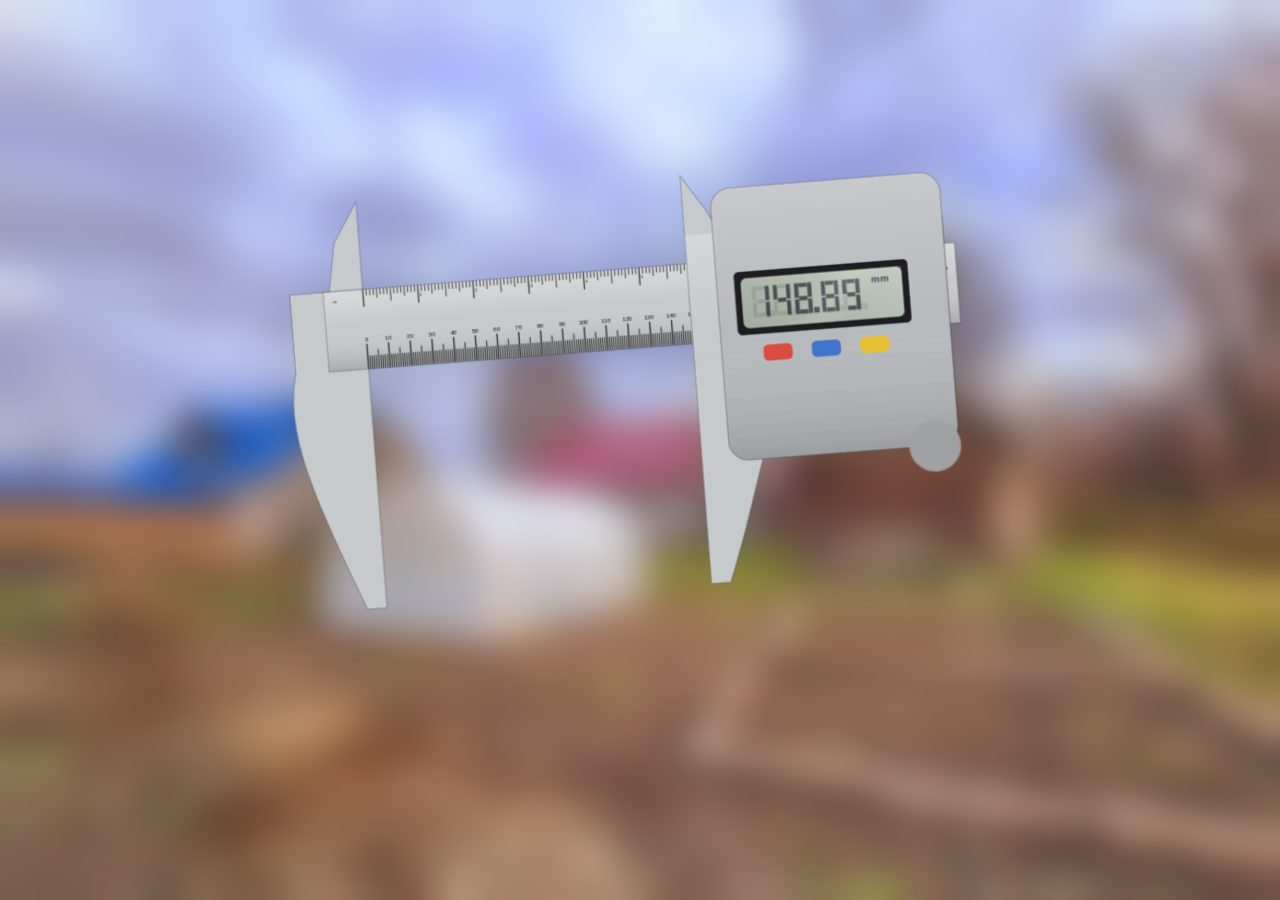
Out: 148.89; mm
